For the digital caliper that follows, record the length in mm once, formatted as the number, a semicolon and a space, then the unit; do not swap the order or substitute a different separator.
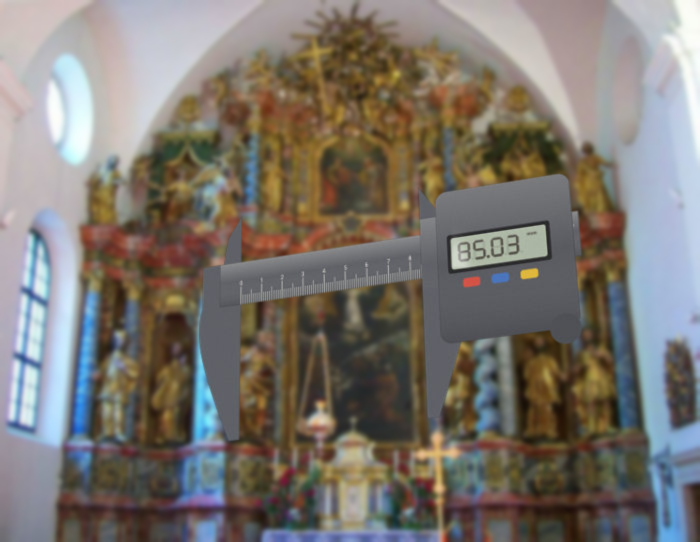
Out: 85.03; mm
